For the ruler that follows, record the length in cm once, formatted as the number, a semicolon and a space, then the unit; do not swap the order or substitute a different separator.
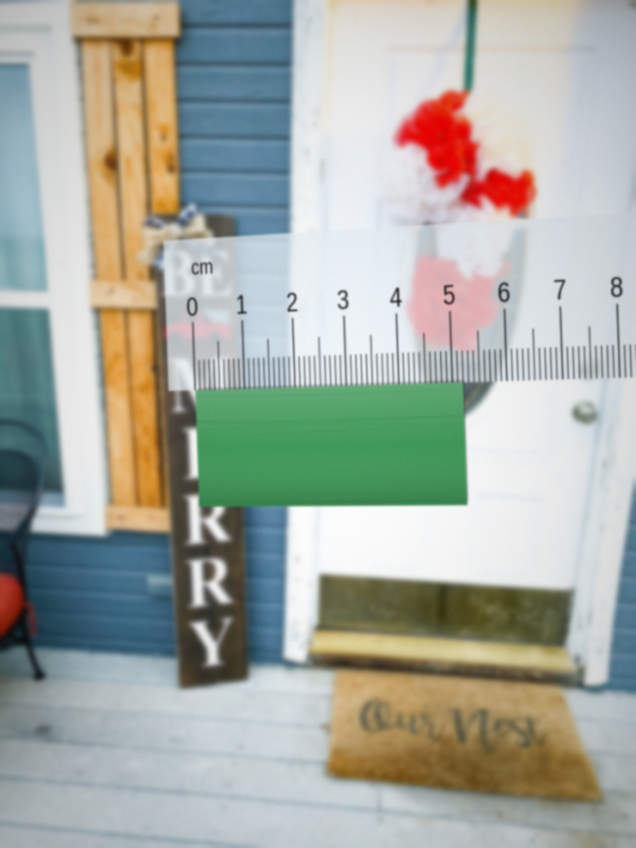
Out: 5.2; cm
